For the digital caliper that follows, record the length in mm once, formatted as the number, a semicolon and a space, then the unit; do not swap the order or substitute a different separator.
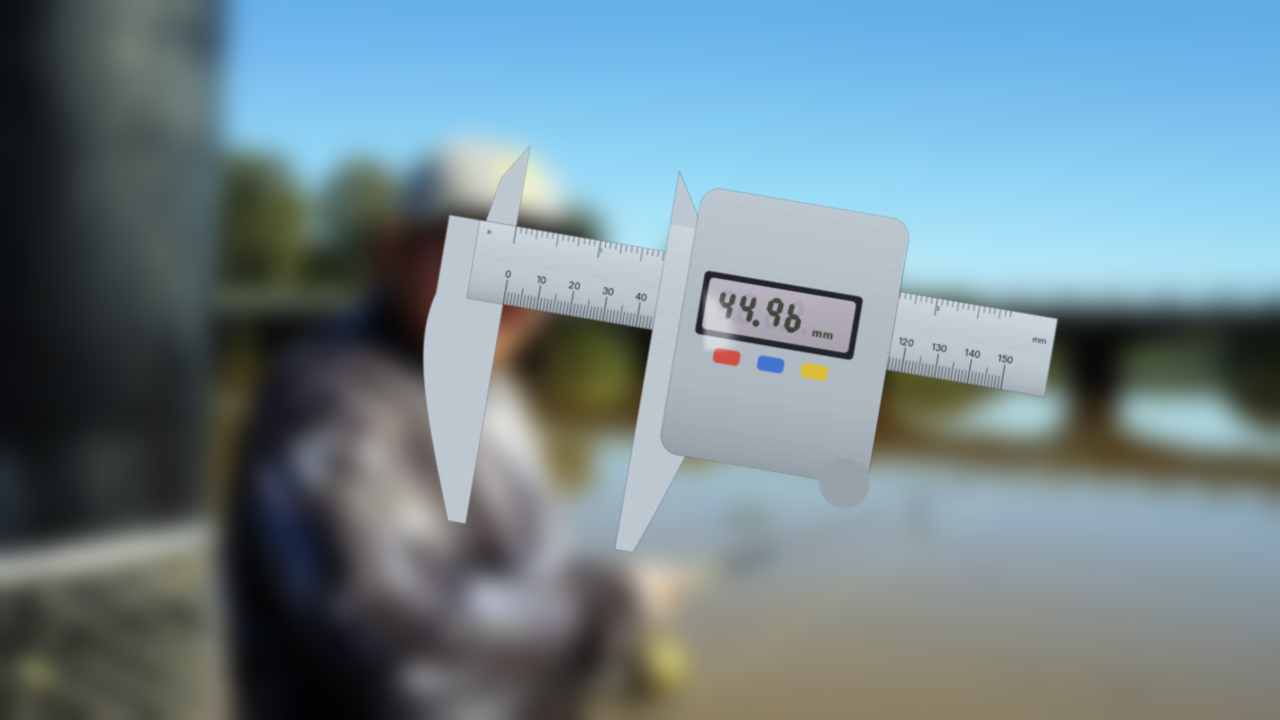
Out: 44.96; mm
